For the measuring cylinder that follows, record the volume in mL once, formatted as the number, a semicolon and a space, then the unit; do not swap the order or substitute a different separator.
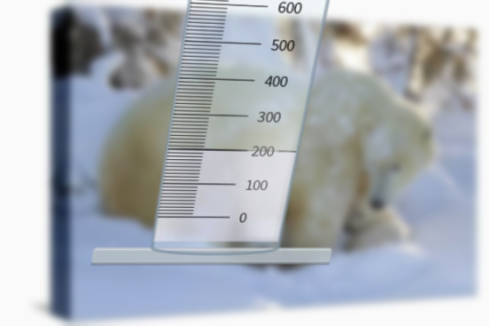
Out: 200; mL
